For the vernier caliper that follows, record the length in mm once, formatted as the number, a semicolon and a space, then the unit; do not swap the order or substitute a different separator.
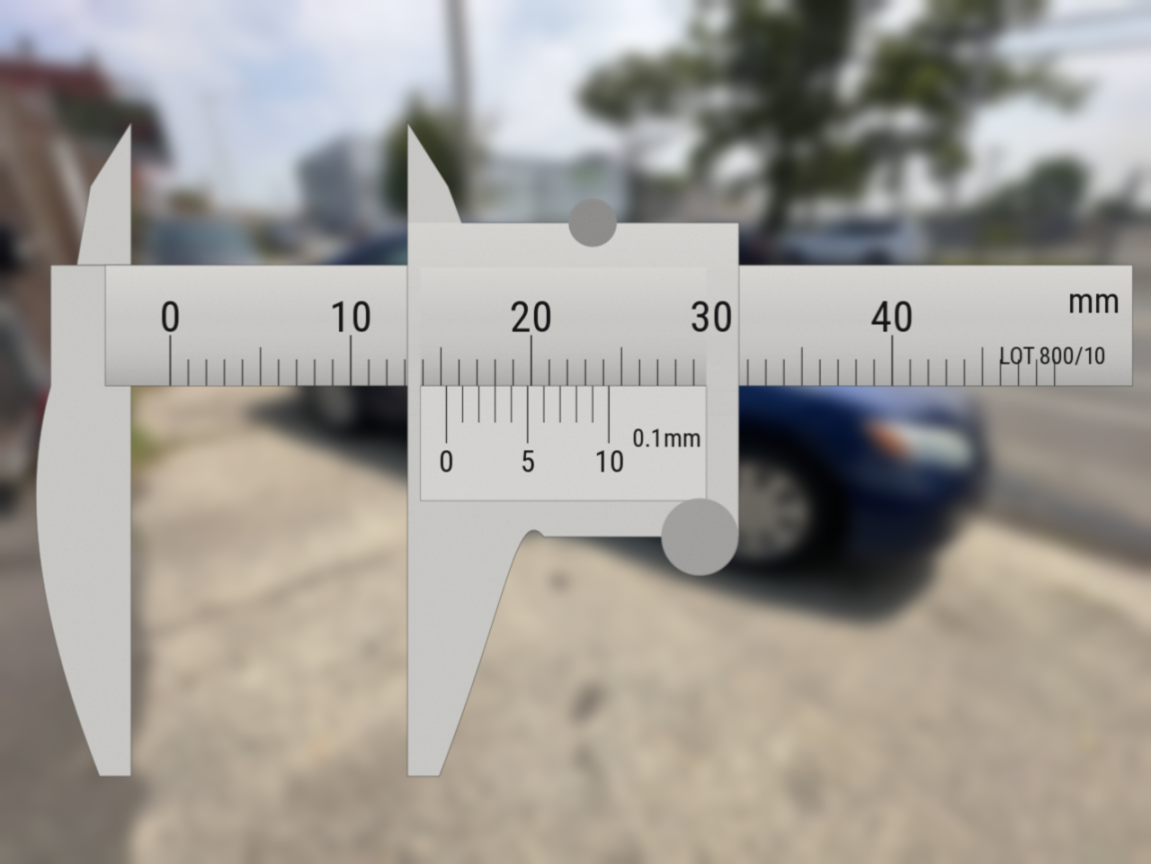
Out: 15.3; mm
